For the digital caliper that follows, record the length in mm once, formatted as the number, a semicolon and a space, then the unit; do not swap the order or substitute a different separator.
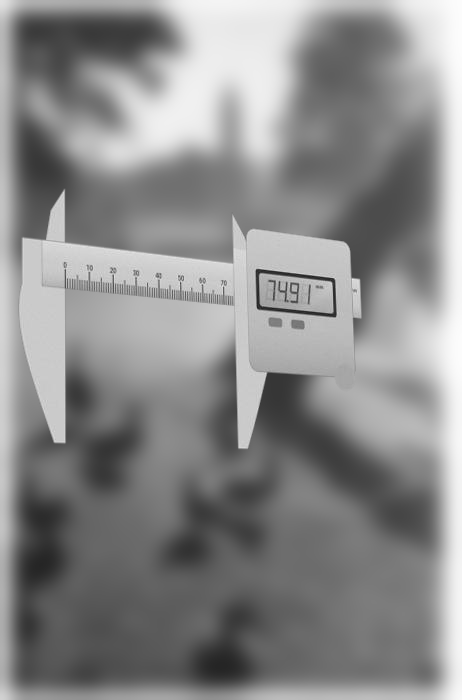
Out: 74.91; mm
